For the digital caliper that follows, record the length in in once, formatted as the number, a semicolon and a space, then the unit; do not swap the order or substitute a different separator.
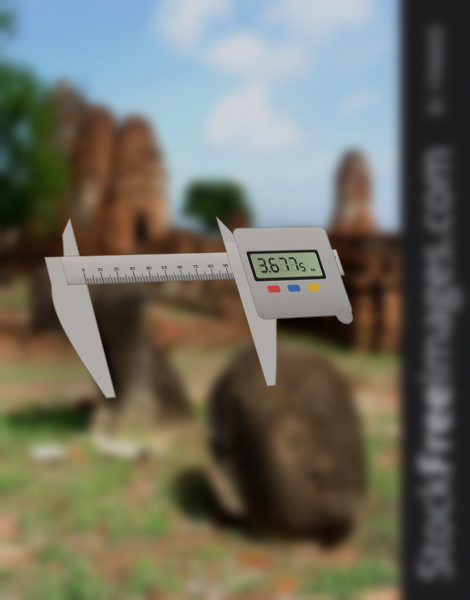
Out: 3.6775; in
